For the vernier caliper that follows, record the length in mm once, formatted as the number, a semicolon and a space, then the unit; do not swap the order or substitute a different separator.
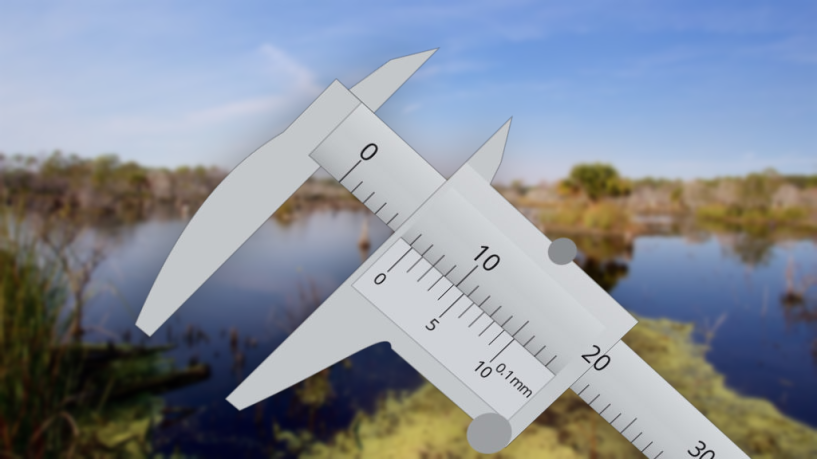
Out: 6.2; mm
